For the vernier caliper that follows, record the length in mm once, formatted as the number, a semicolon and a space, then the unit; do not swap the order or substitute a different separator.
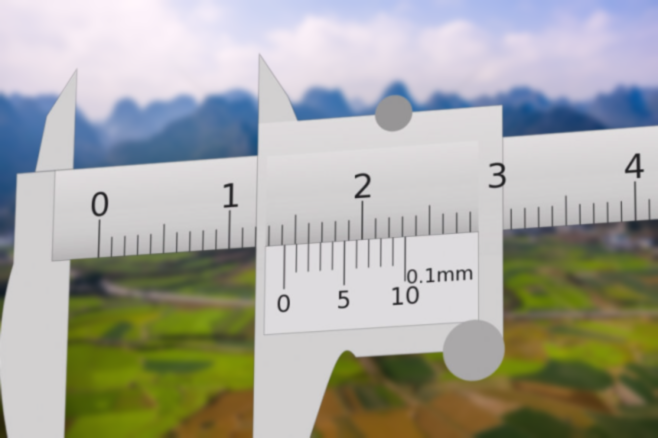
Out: 14.2; mm
